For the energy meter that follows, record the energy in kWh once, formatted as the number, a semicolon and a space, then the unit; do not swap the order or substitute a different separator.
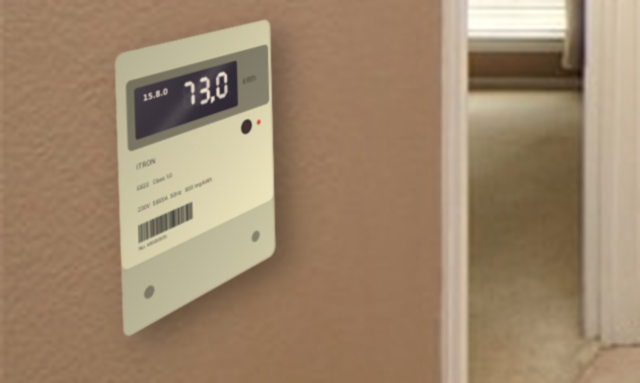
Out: 73.0; kWh
